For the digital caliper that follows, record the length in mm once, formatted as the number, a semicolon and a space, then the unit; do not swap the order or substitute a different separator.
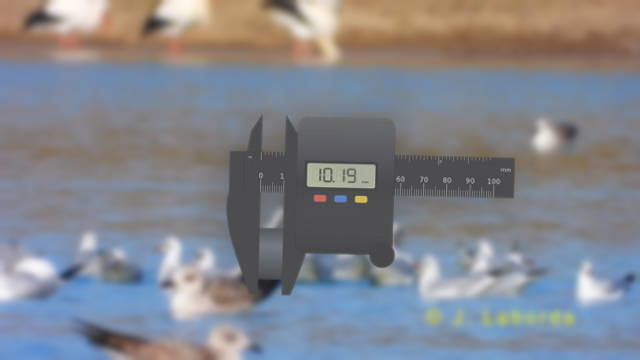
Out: 10.19; mm
